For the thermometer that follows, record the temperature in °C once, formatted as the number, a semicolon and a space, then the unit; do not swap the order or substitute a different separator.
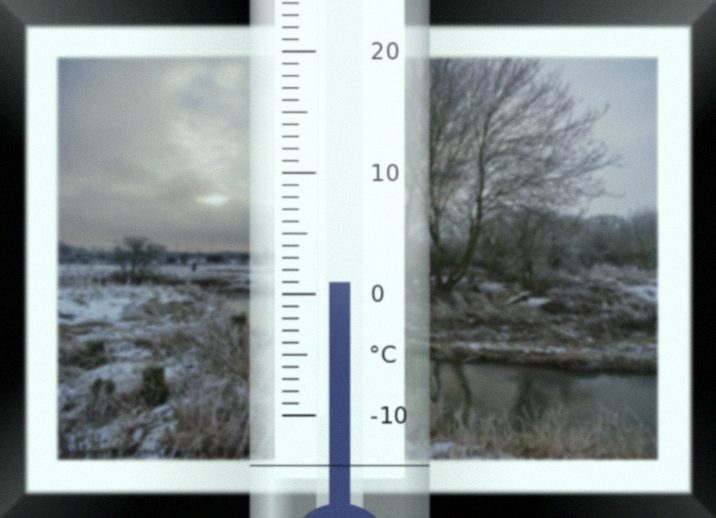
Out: 1; °C
